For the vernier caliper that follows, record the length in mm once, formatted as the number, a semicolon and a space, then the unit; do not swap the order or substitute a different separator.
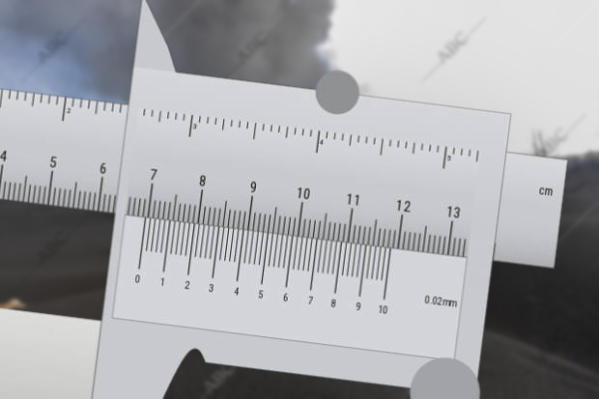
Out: 69.5; mm
